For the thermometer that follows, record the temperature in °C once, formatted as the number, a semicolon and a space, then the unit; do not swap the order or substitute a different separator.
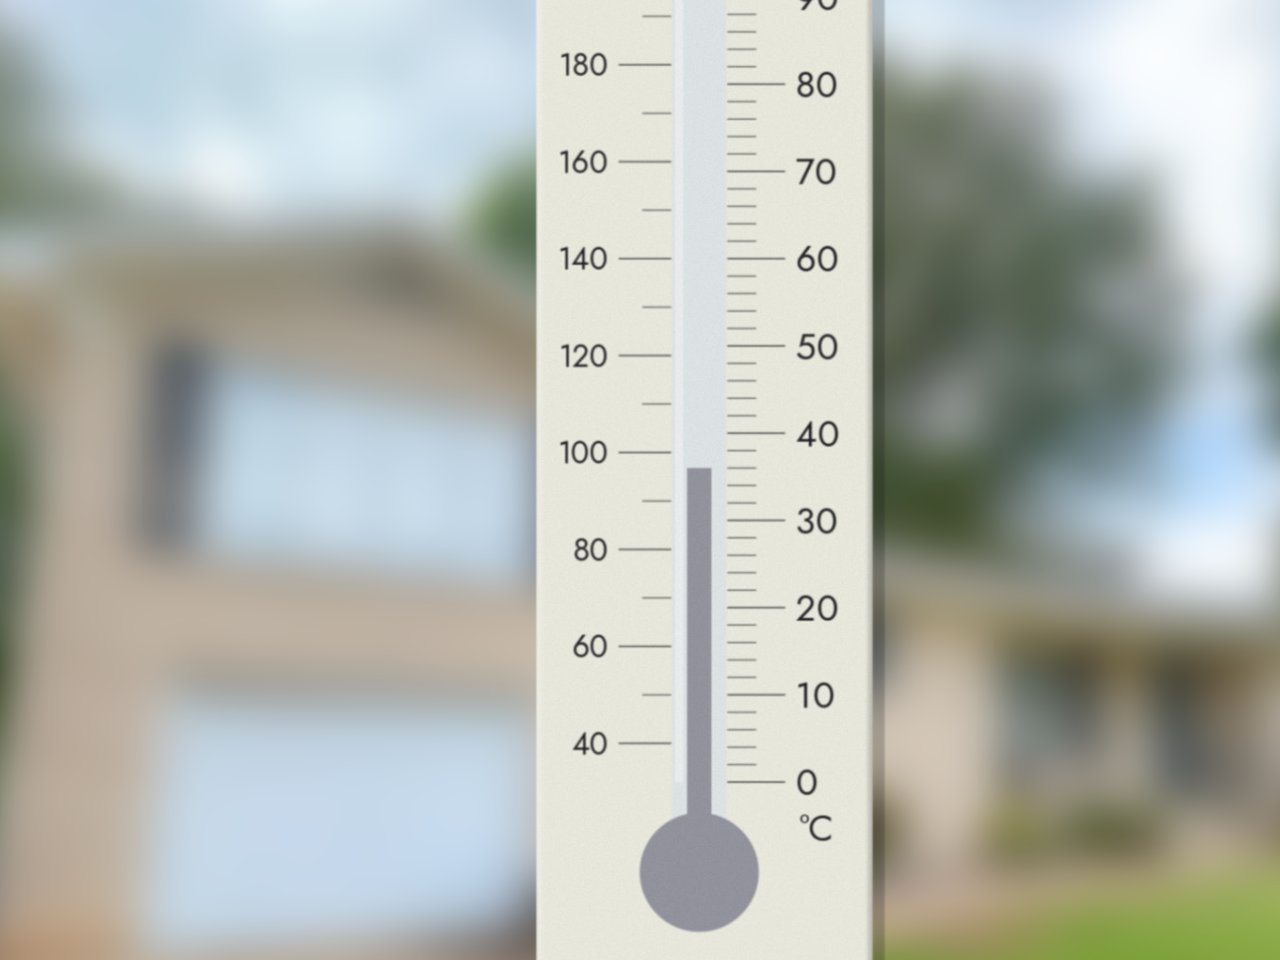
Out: 36; °C
